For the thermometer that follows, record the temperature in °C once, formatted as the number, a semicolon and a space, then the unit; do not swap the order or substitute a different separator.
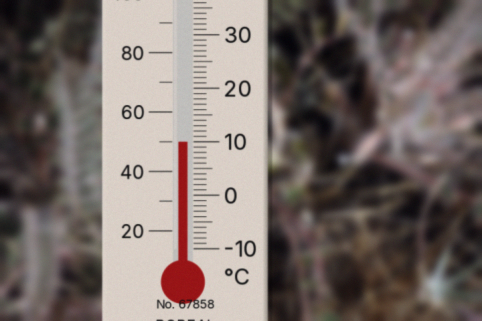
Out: 10; °C
